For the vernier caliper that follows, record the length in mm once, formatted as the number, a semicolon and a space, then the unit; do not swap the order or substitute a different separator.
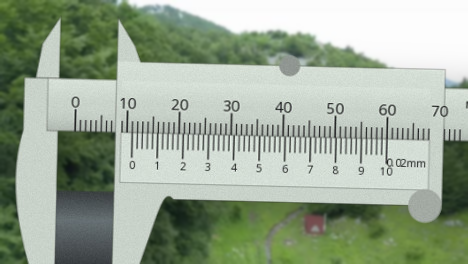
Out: 11.0; mm
